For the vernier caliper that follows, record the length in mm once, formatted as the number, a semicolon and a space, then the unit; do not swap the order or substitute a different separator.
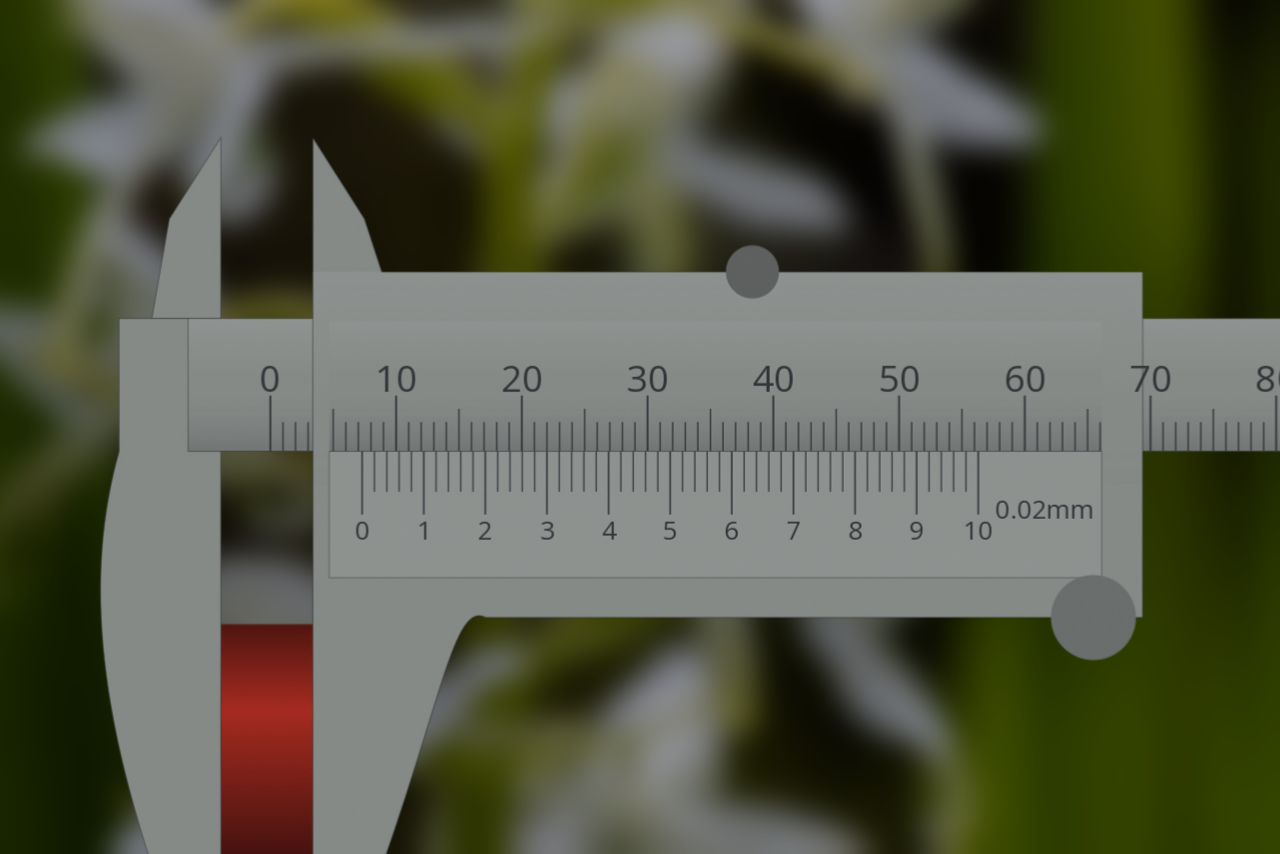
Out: 7.3; mm
